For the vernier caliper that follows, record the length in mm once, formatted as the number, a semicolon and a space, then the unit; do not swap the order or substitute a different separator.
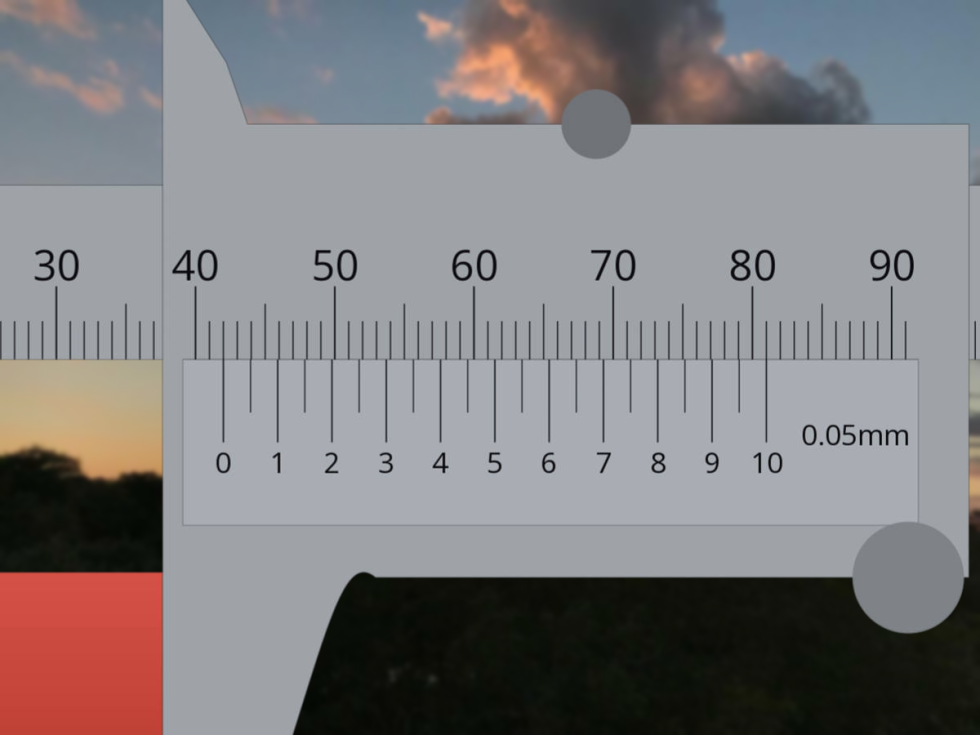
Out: 42.0; mm
